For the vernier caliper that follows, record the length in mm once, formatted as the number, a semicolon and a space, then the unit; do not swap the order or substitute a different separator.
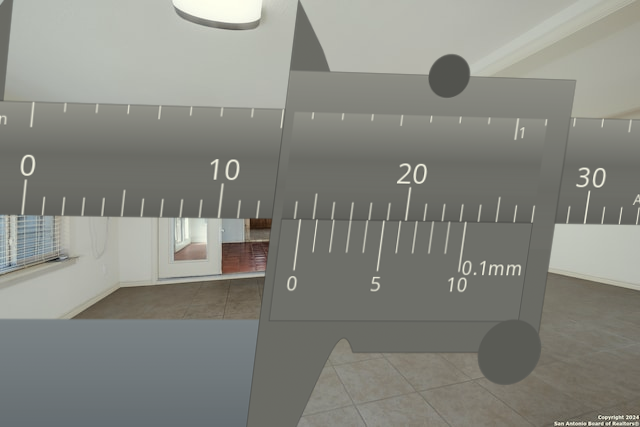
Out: 14.3; mm
